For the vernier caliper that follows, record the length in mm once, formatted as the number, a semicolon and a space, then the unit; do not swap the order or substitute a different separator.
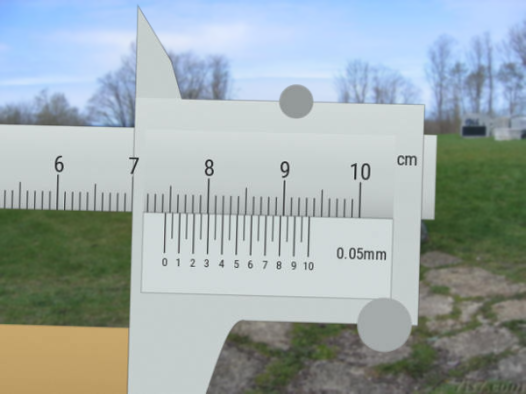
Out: 74.4; mm
